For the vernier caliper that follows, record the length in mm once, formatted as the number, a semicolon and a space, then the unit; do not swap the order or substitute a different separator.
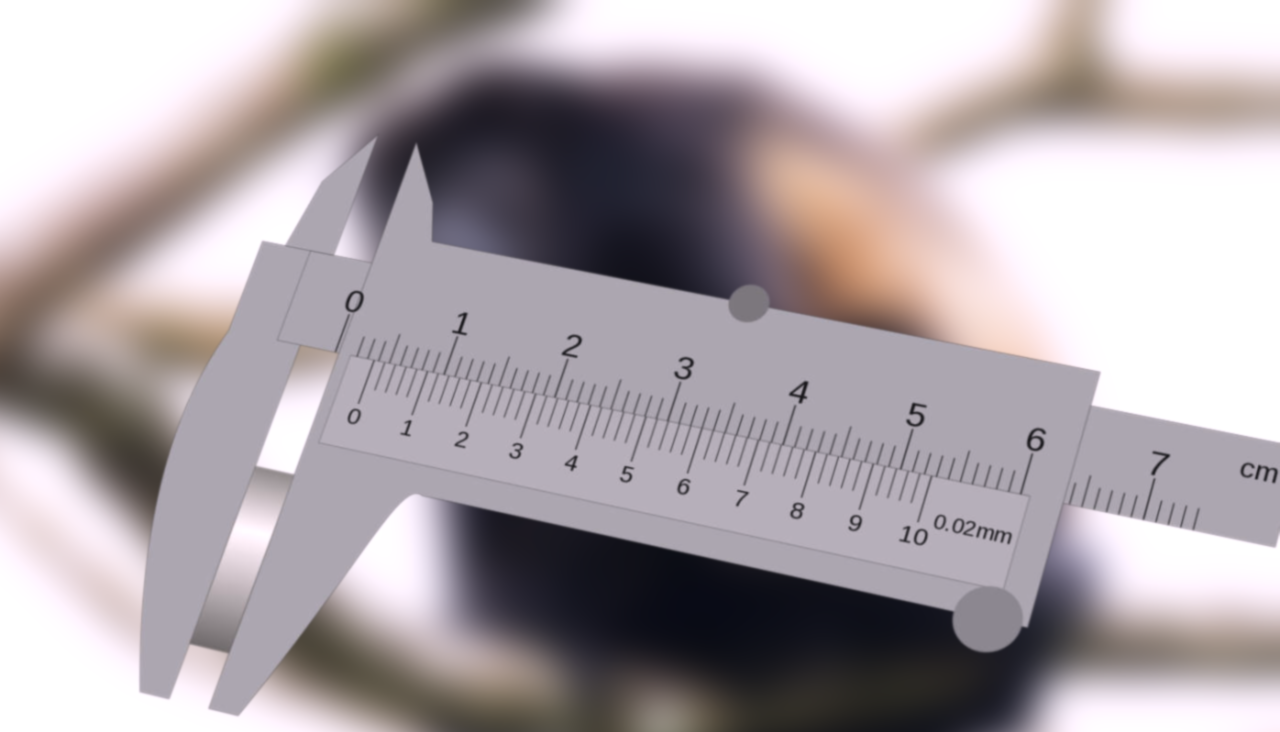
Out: 3.6; mm
